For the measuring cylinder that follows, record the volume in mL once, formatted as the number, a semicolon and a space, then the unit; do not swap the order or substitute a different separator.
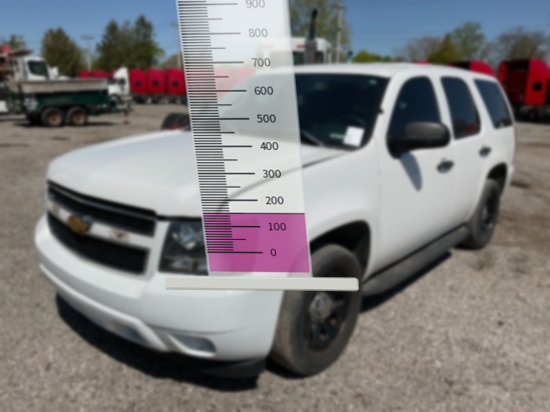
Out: 150; mL
